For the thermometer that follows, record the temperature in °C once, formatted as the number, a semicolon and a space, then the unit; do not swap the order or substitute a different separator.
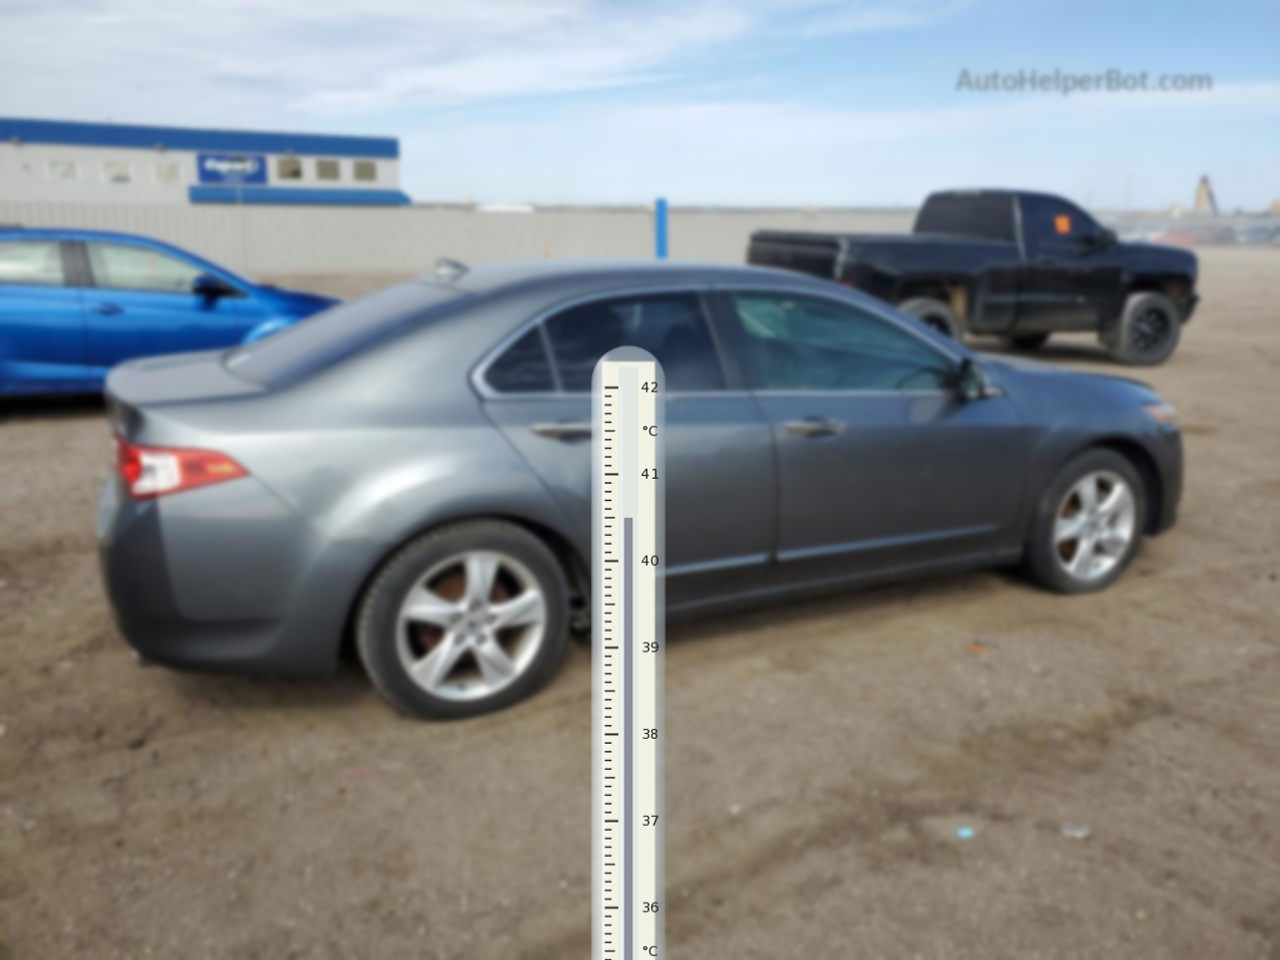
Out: 40.5; °C
